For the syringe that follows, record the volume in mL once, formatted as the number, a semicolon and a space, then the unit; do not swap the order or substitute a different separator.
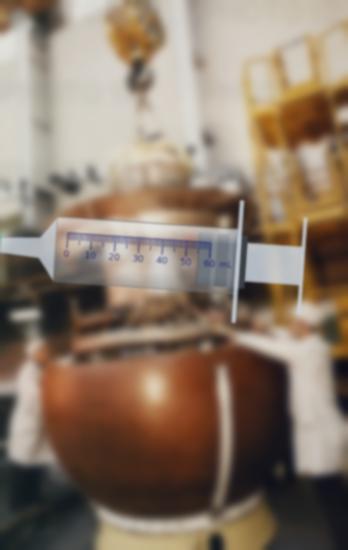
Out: 55; mL
